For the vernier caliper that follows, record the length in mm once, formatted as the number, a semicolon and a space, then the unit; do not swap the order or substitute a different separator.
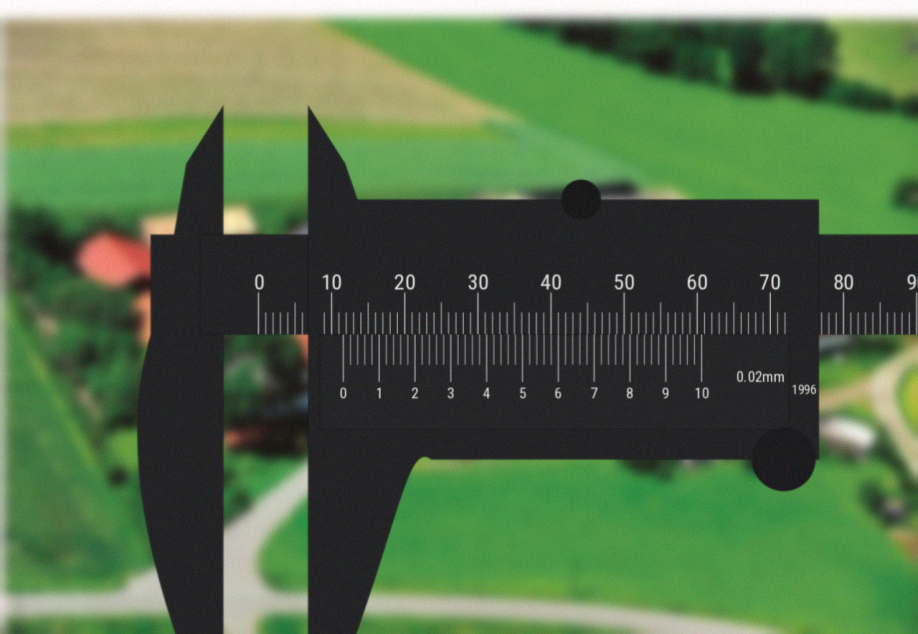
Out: 11.6; mm
